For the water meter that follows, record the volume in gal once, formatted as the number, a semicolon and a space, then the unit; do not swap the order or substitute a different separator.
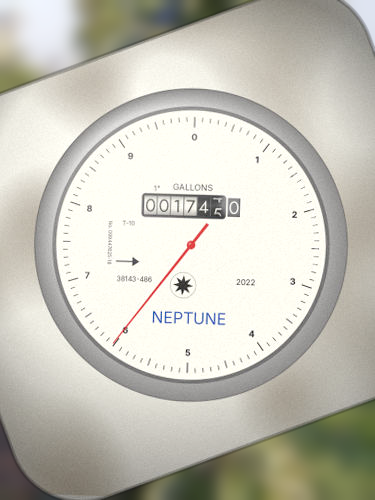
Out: 17446.0; gal
